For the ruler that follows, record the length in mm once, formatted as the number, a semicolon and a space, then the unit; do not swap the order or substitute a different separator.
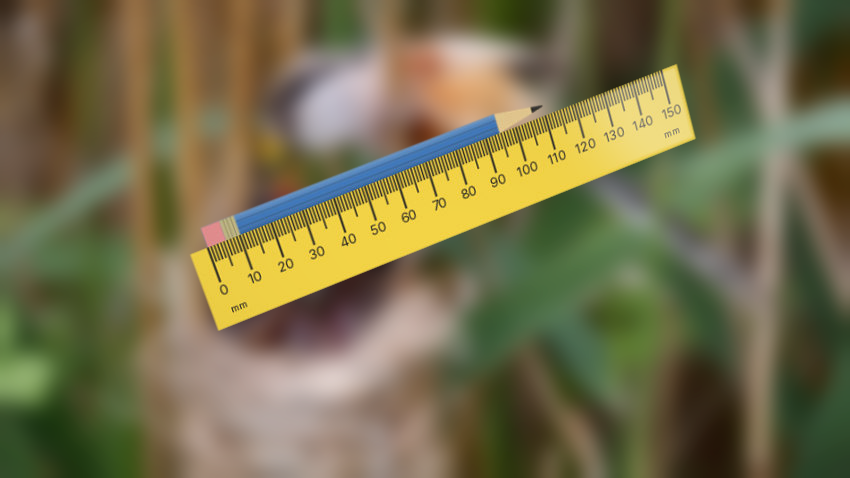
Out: 110; mm
